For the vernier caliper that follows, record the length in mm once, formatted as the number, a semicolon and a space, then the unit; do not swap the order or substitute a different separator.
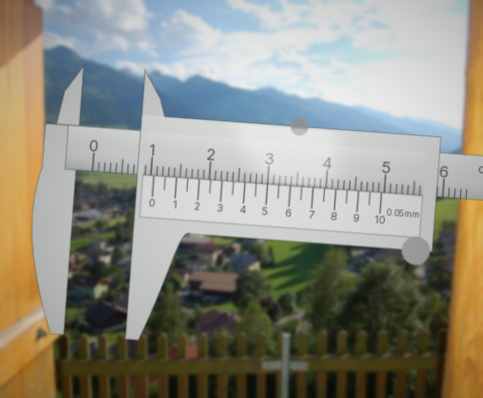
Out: 10.5; mm
